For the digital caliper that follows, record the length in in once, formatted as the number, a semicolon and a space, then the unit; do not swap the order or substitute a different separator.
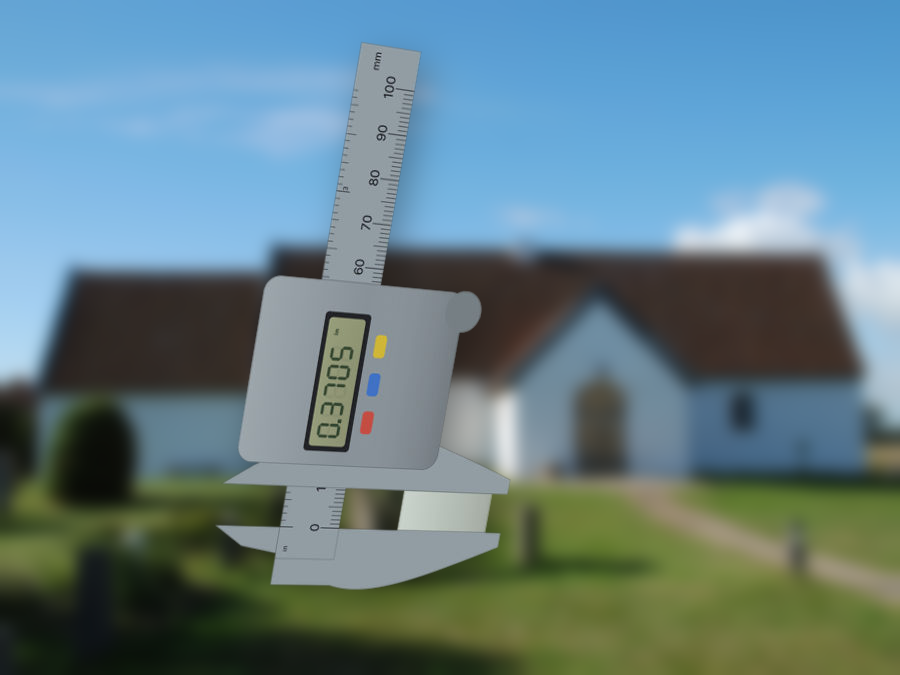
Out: 0.3705; in
